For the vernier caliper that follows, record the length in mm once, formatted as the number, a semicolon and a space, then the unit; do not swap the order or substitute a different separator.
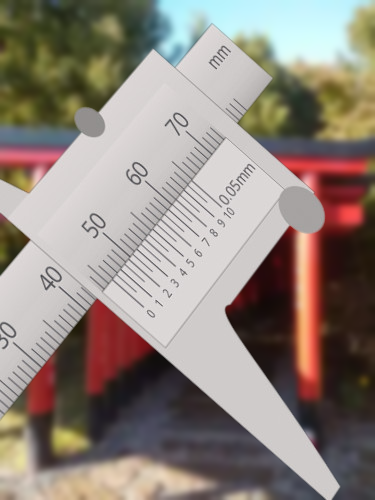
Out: 45.8; mm
